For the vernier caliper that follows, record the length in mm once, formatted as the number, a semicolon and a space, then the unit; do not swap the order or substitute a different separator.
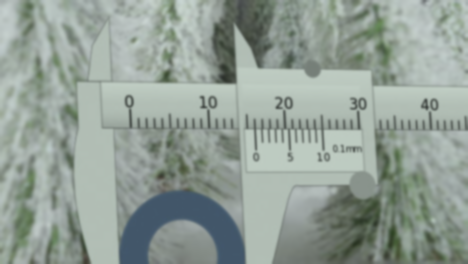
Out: 16.0; mm
